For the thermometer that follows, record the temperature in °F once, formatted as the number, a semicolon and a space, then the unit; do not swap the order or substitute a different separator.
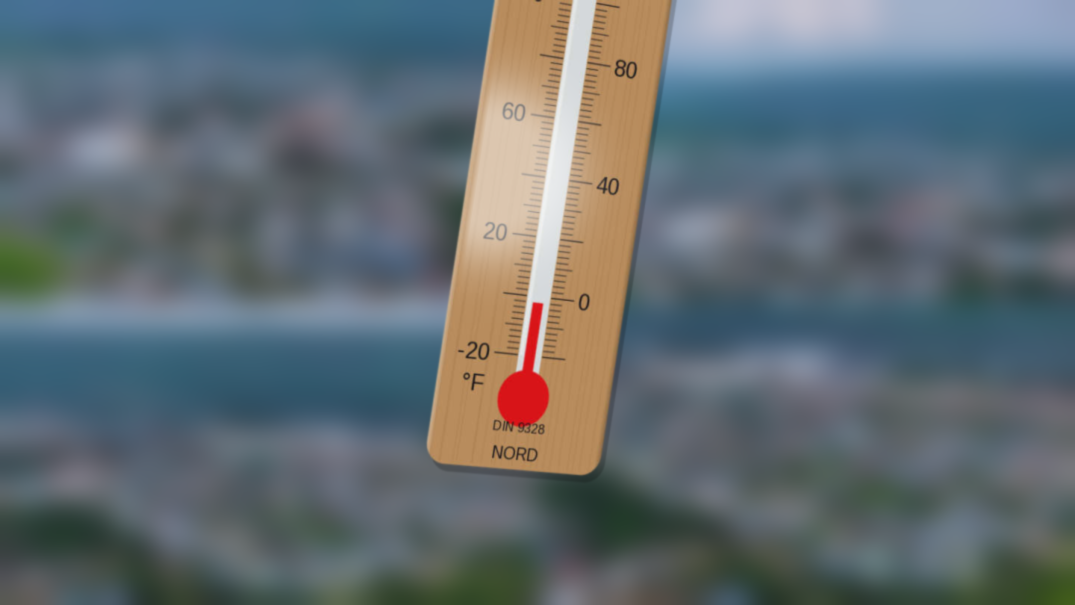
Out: -2; °F
